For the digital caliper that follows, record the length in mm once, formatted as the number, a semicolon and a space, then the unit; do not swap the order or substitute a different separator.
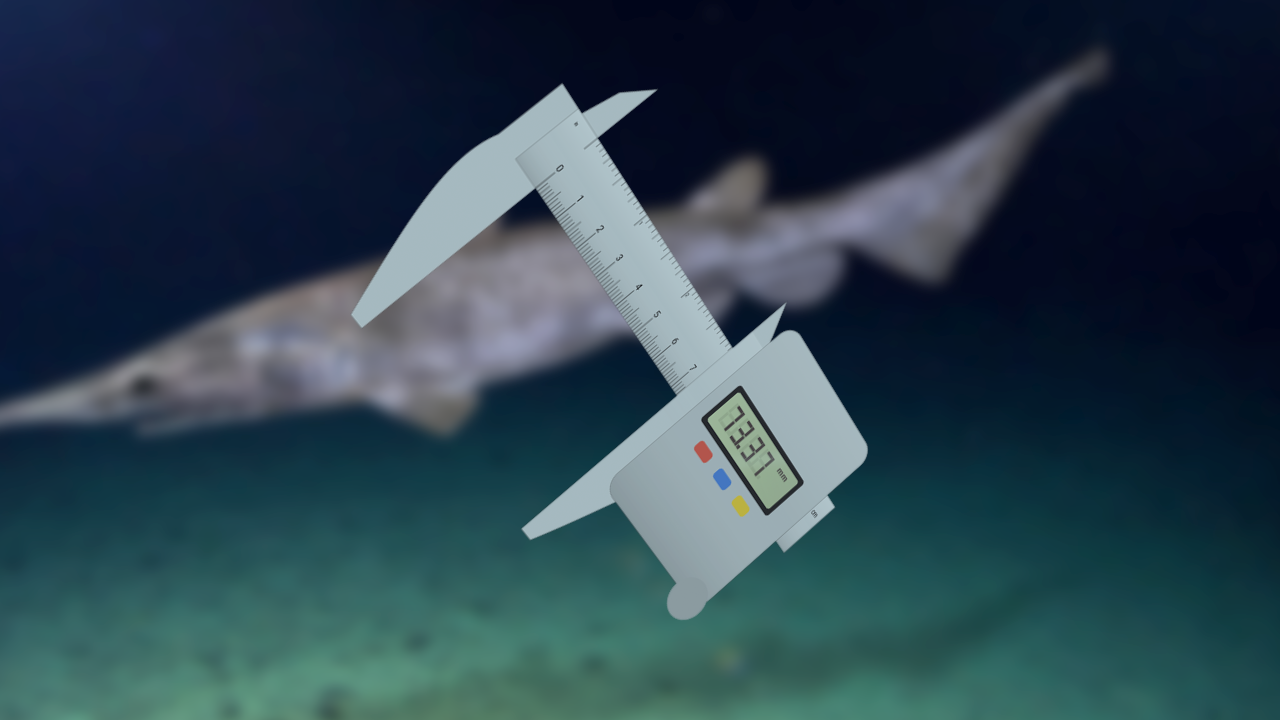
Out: 73.37; mm
